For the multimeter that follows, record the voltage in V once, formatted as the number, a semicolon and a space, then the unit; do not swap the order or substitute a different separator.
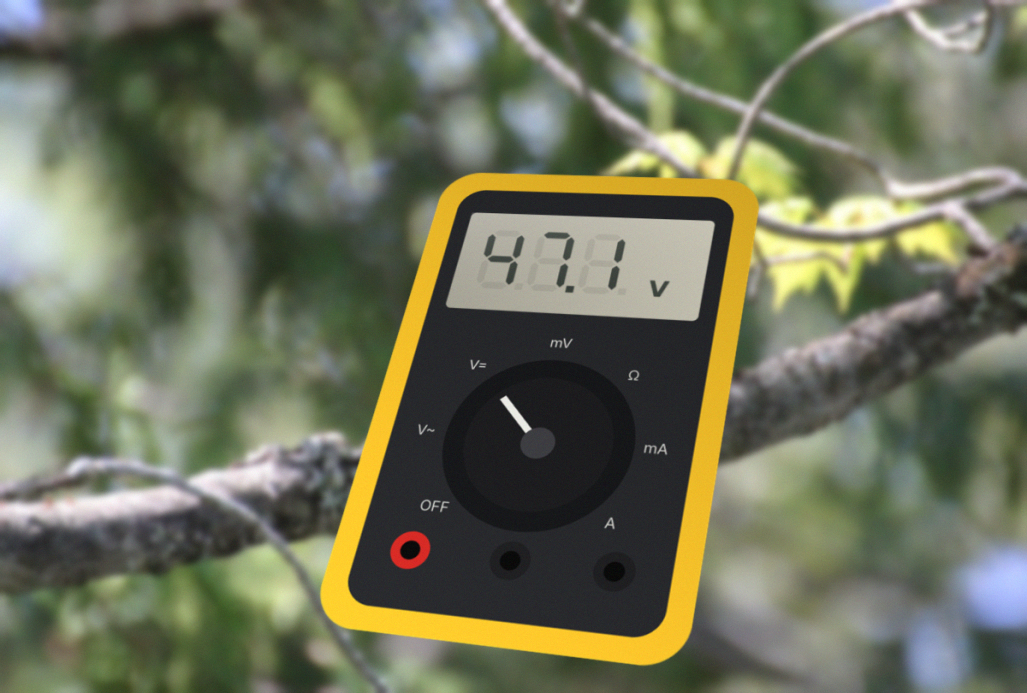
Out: 47.1; V
